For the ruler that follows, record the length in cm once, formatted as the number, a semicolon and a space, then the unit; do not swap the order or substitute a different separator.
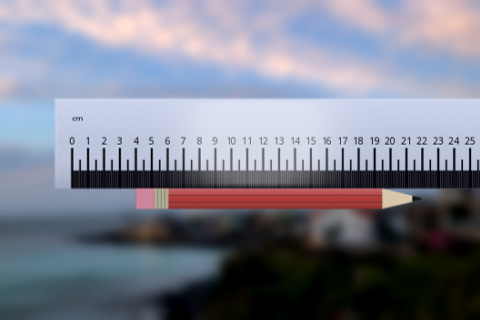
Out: 18; cm
